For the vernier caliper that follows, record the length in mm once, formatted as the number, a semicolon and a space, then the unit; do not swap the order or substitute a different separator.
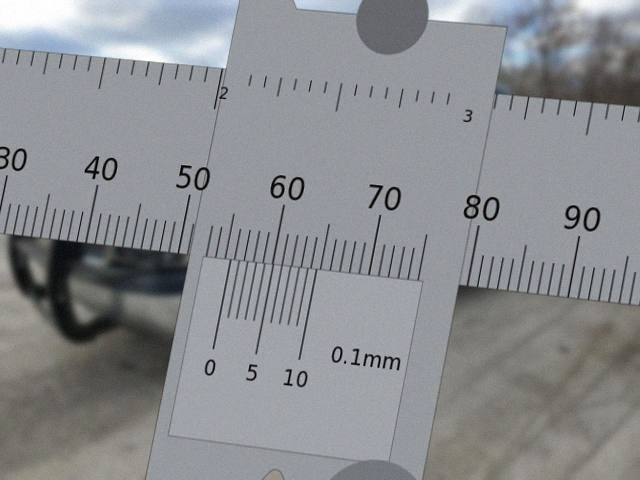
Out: 55.6; mm
